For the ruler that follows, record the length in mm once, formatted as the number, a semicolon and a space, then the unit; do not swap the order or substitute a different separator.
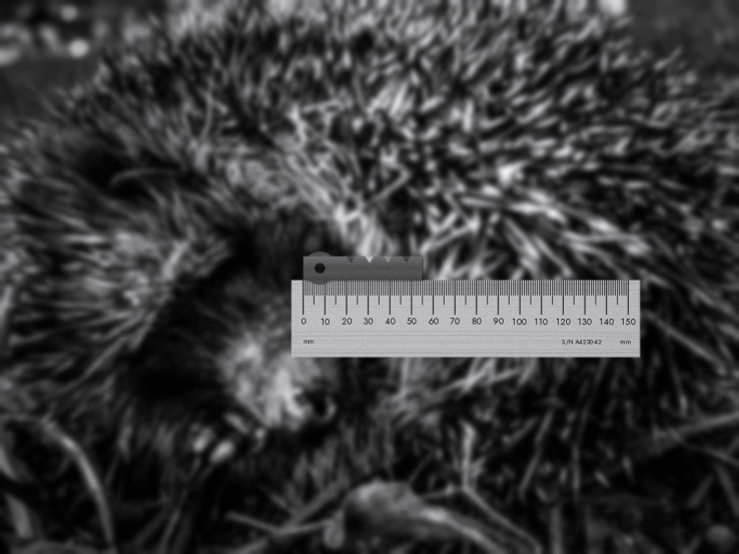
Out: 55; mm
